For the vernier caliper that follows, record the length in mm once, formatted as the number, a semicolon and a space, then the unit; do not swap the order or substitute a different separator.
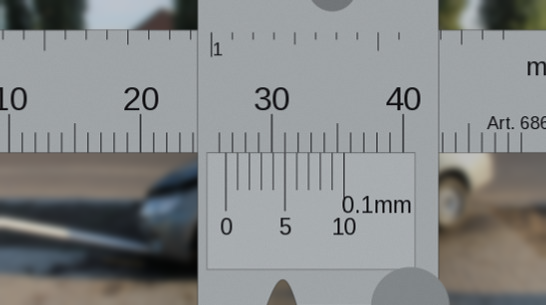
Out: 26.5; mm
